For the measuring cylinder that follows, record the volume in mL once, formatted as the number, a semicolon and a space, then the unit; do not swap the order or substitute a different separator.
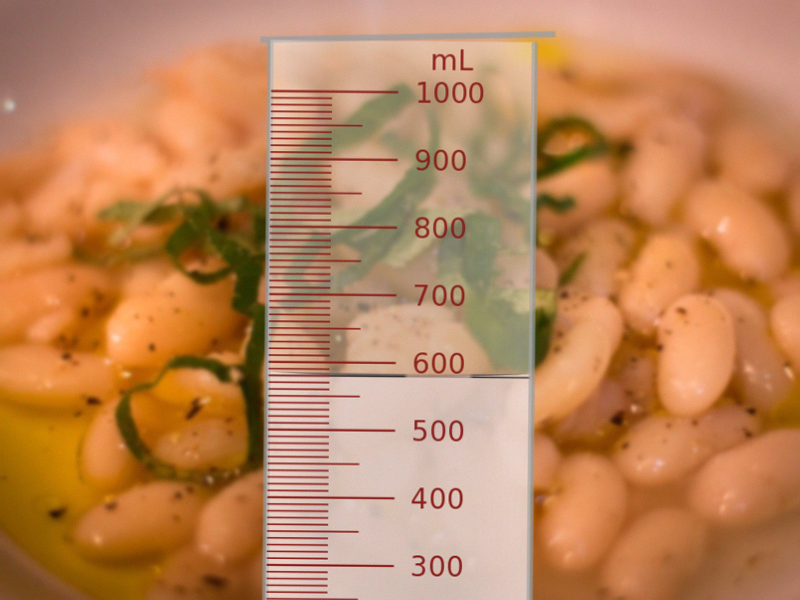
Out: 580; mL
